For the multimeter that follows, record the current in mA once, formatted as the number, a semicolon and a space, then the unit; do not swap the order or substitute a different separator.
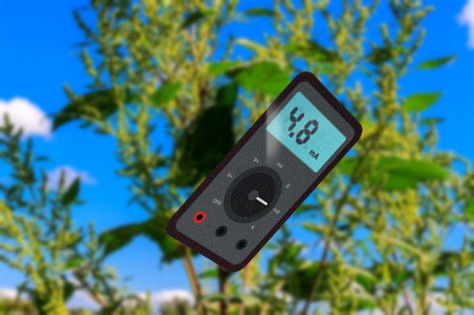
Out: 4.8; mA
